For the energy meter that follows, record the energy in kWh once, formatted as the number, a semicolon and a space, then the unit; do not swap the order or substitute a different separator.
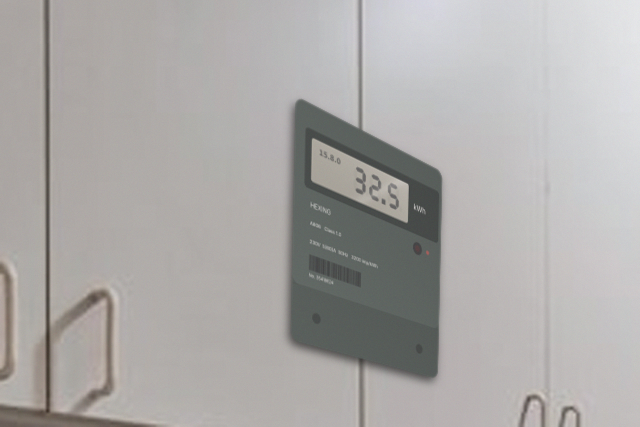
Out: 32.5; kWh
